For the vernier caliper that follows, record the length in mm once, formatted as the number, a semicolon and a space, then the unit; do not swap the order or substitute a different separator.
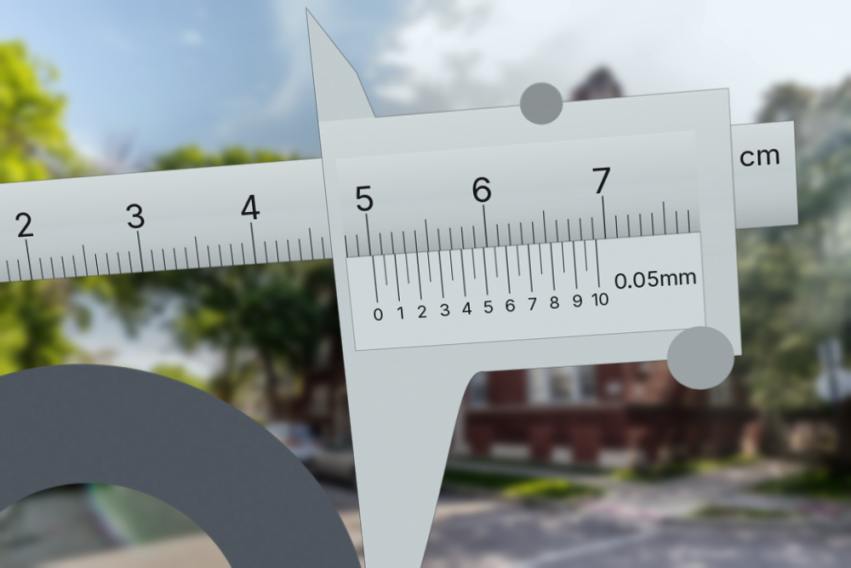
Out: 50.2; mm
